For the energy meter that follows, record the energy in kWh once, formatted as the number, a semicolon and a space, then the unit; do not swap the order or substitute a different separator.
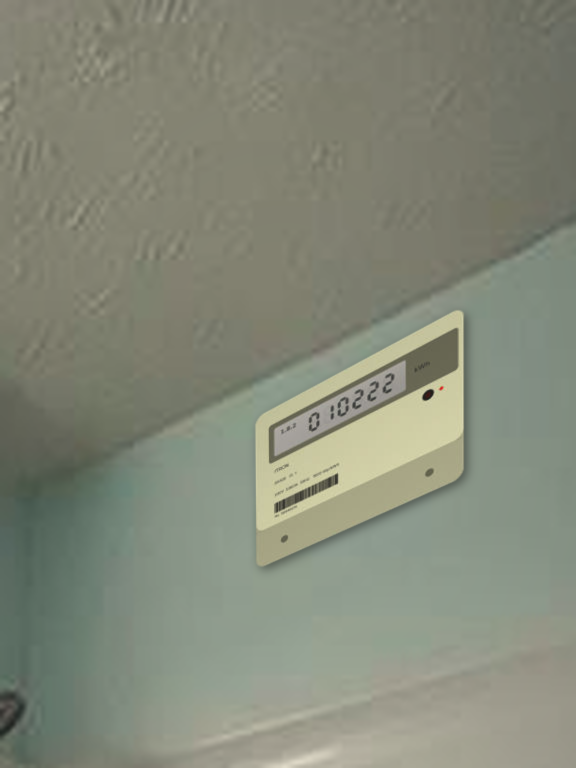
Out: 10222; kWh
